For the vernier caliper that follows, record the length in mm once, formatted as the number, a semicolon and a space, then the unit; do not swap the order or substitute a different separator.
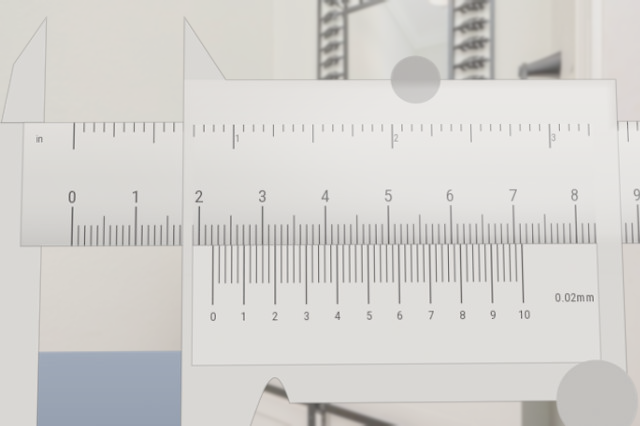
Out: 22.2; mm
